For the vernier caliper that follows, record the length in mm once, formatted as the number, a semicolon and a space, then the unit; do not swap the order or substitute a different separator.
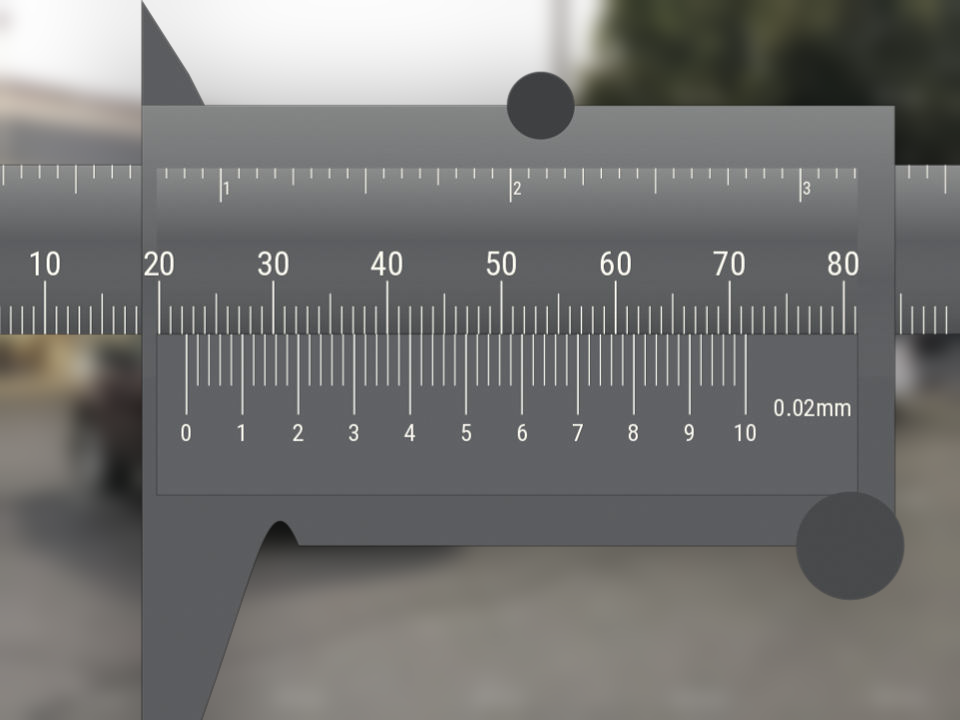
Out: 22.4; mm
